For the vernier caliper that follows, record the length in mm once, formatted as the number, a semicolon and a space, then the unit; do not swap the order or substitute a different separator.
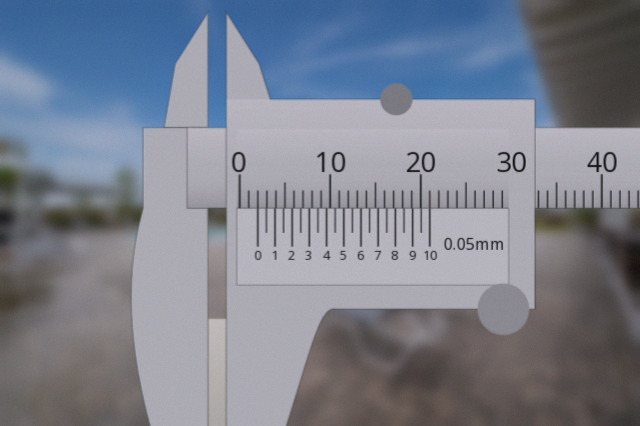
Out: 2.0; mm
